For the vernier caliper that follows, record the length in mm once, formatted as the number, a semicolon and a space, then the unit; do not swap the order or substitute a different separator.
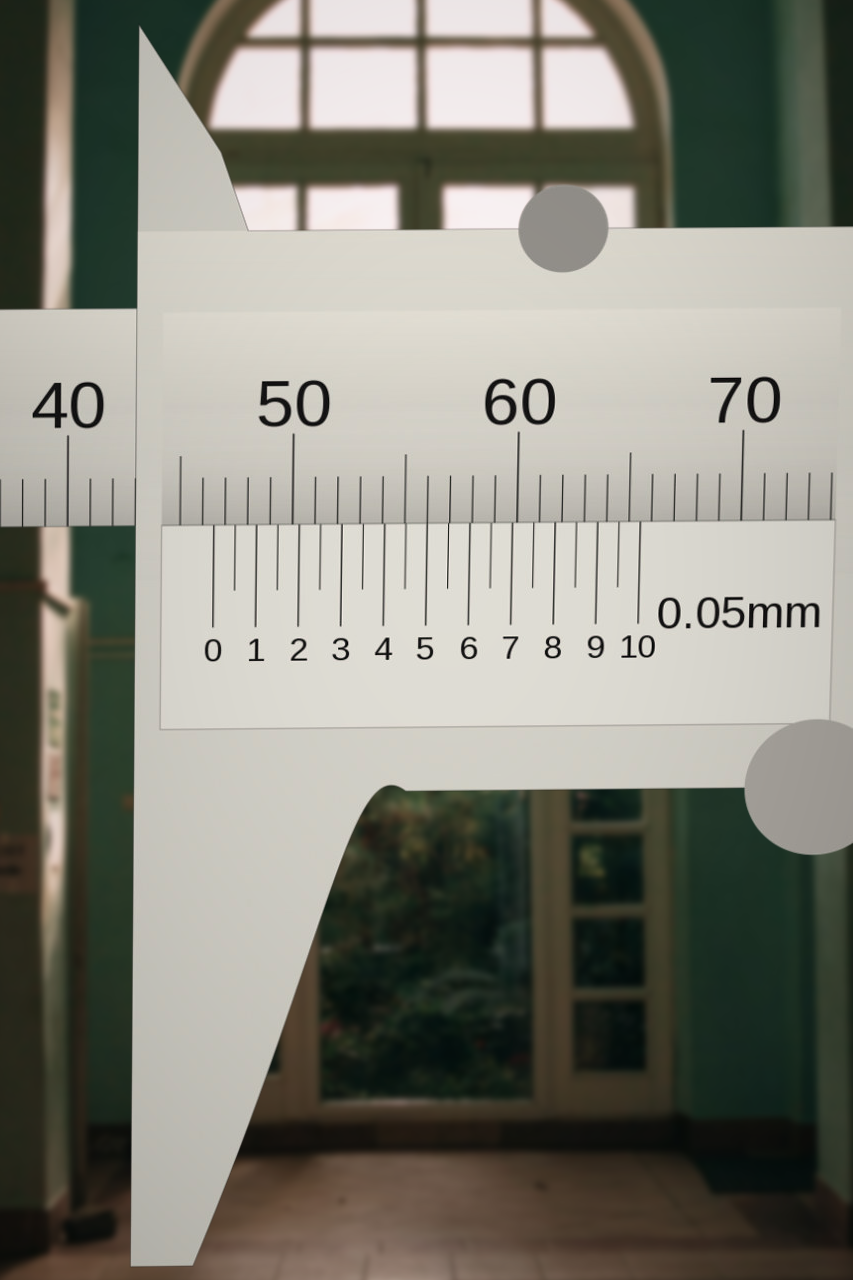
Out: 46.5; mm
